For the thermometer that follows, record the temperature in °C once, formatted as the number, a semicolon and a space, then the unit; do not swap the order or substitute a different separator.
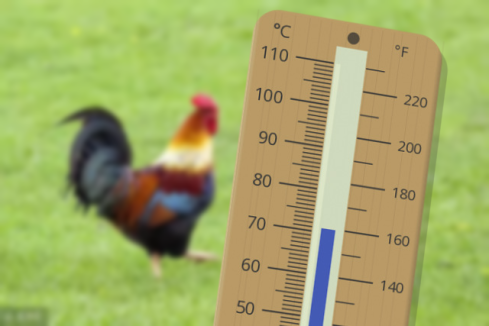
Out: 71; °C
